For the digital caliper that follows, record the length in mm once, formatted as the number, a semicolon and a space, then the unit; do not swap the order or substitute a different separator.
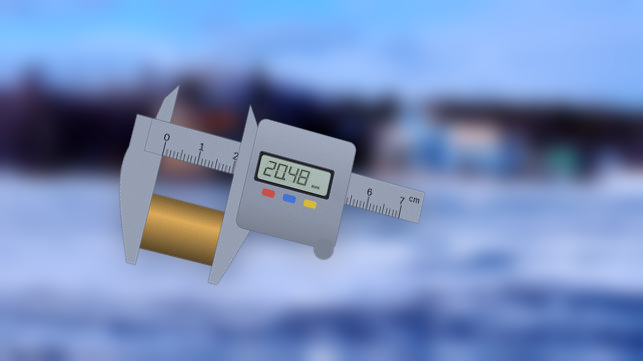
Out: 20.48; mm
